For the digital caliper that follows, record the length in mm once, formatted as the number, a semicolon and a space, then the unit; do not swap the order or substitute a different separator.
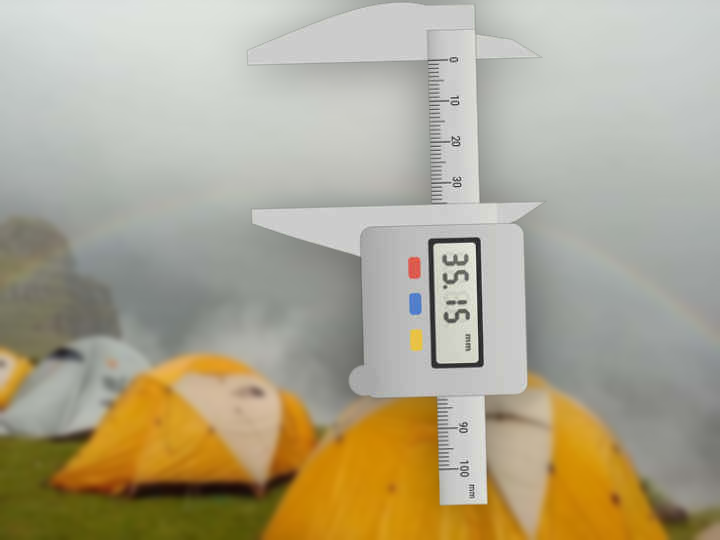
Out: 35.15; mm
